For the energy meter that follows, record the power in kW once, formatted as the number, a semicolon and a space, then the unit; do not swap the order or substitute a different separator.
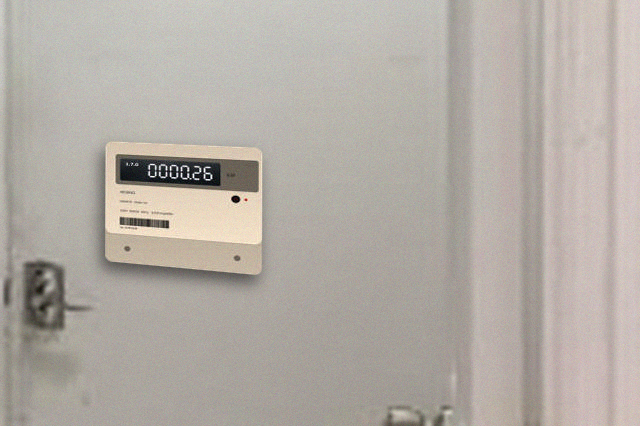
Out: 0.26; kW
